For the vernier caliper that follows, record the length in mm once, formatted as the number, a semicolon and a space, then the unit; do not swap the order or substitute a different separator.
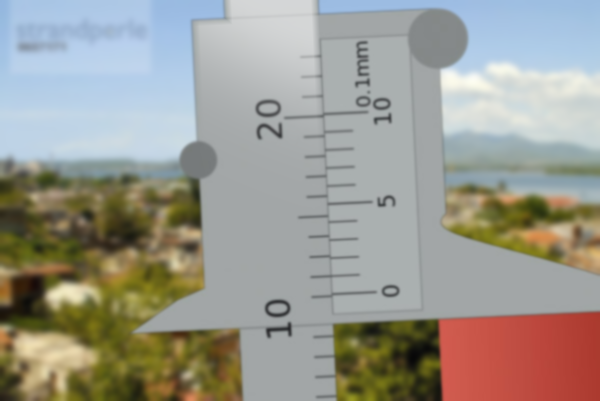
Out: 11.1; mm
